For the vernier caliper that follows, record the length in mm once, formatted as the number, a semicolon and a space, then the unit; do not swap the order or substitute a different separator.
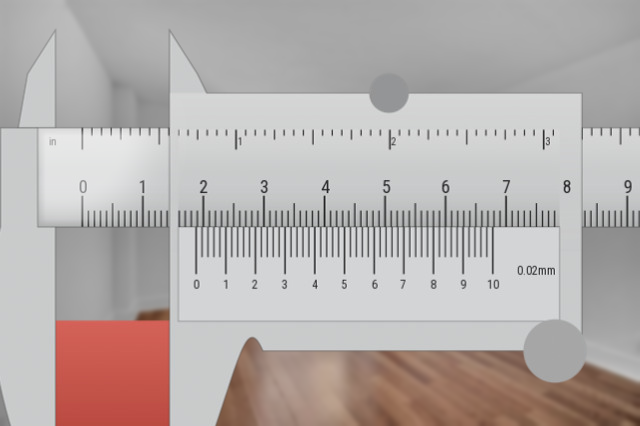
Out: 18.8; mm
